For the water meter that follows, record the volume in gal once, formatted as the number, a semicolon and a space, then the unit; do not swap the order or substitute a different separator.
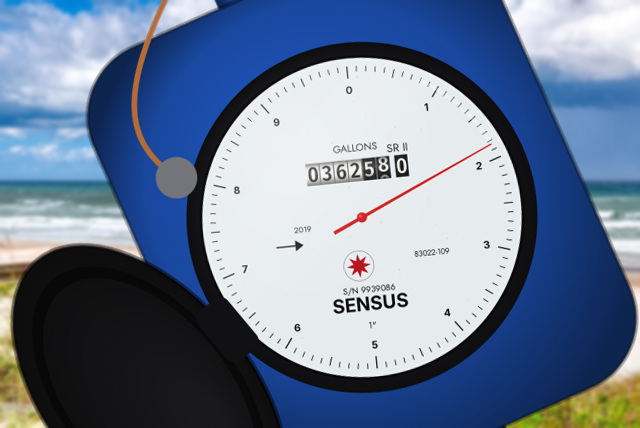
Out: 362581.8; gal
